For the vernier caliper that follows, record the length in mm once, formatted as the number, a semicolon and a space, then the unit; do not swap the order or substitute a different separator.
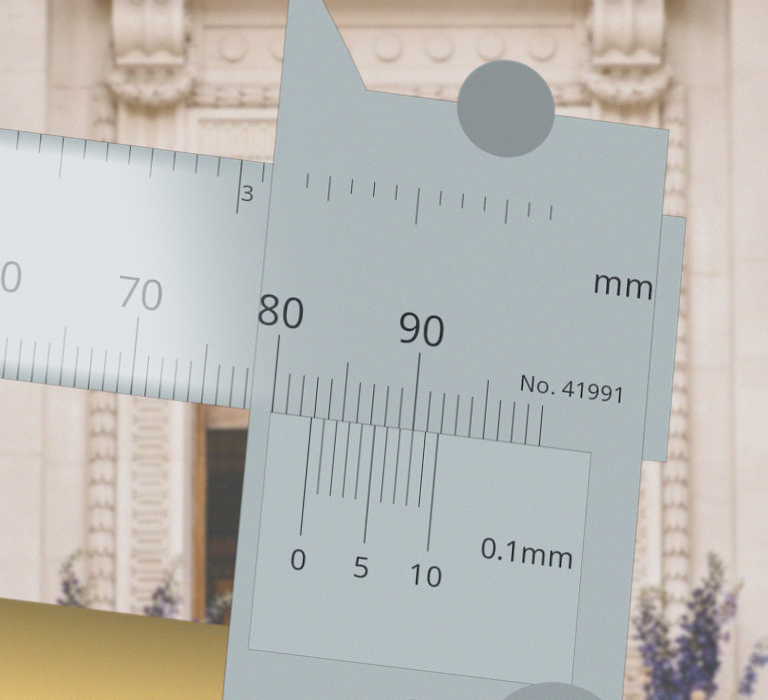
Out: 82.8; mm
